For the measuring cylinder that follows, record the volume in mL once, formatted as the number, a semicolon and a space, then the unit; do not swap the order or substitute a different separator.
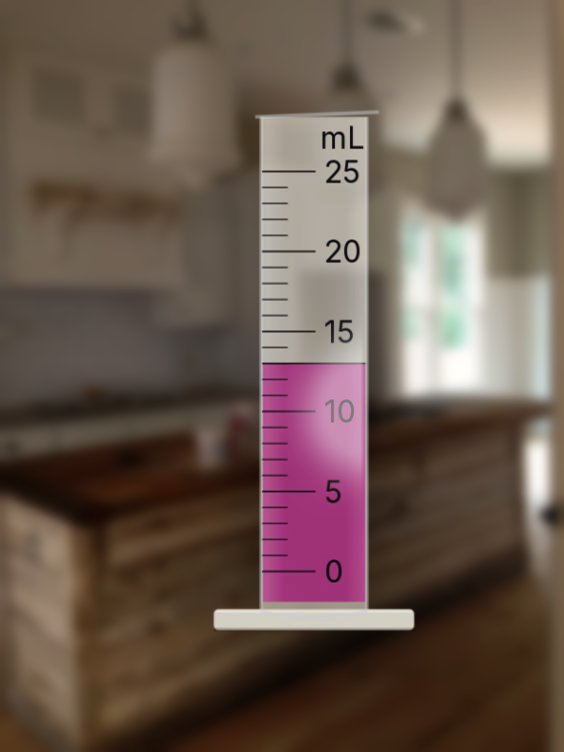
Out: 13; mL
